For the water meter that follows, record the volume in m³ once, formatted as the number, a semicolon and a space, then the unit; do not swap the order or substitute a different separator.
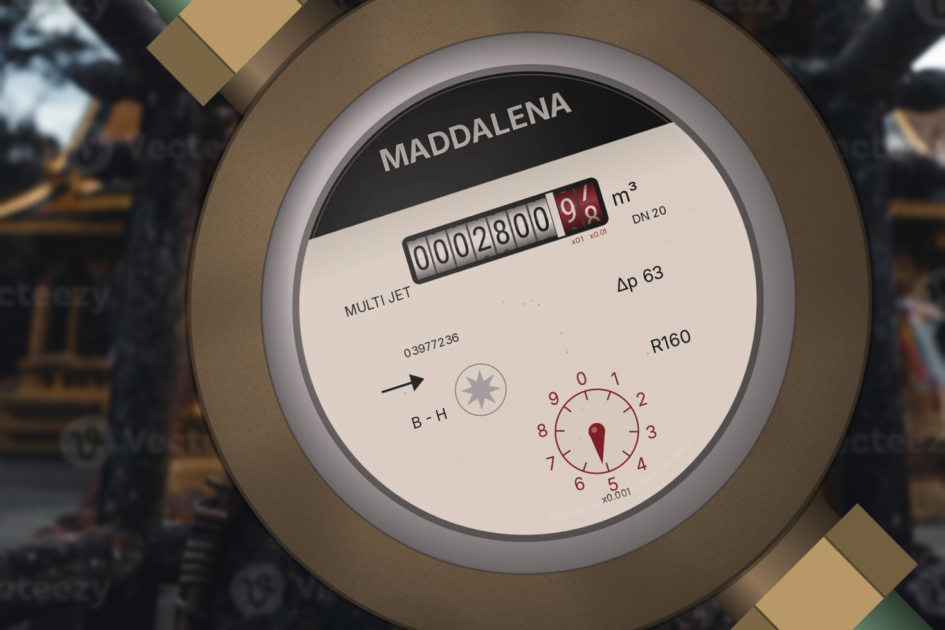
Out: 2800.975; m³
